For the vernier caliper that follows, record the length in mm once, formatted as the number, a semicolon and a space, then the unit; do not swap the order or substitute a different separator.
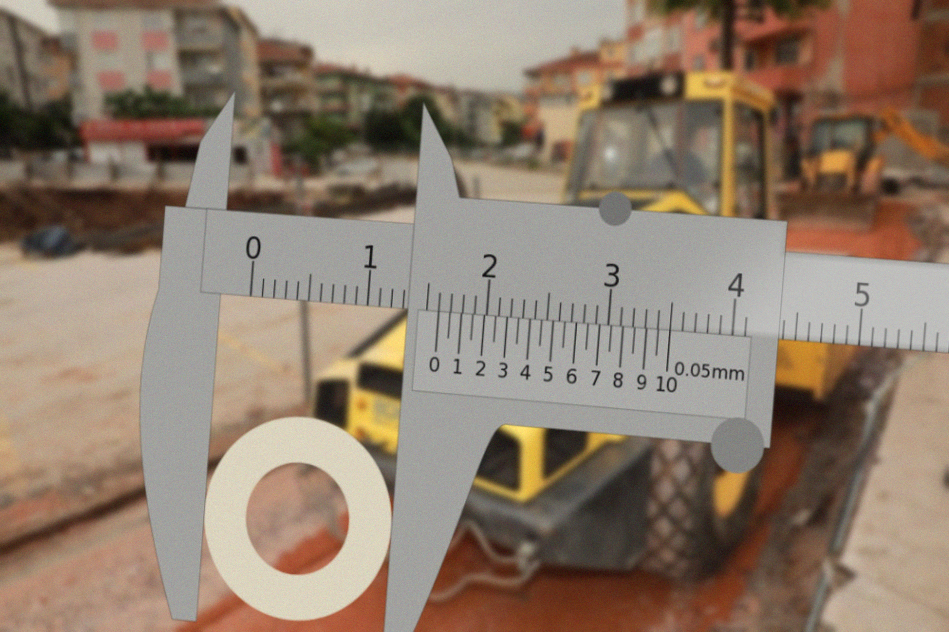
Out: 16.0; mm
